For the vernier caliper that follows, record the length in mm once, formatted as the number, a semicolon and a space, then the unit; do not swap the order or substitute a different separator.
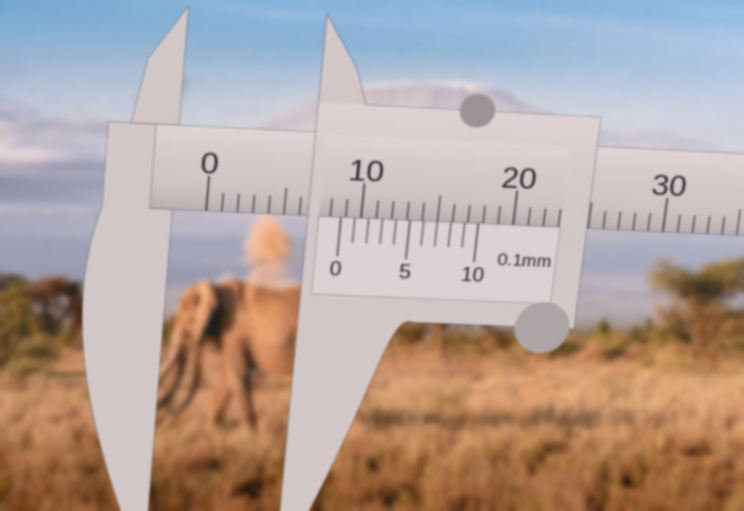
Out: 8.7; mm
